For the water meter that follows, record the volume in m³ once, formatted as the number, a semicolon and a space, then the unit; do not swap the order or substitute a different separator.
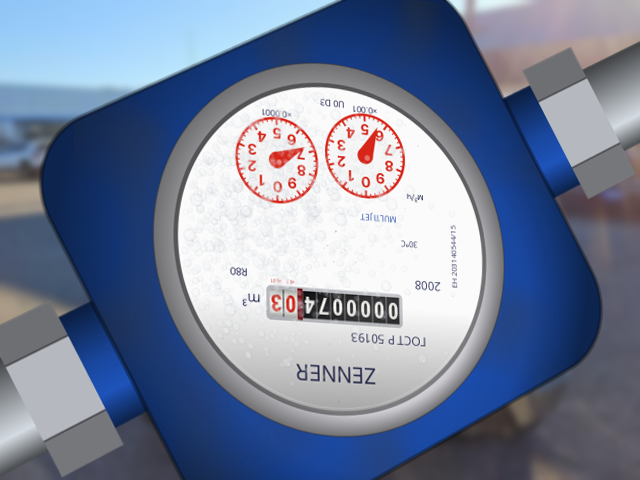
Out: 74.0356; m³
